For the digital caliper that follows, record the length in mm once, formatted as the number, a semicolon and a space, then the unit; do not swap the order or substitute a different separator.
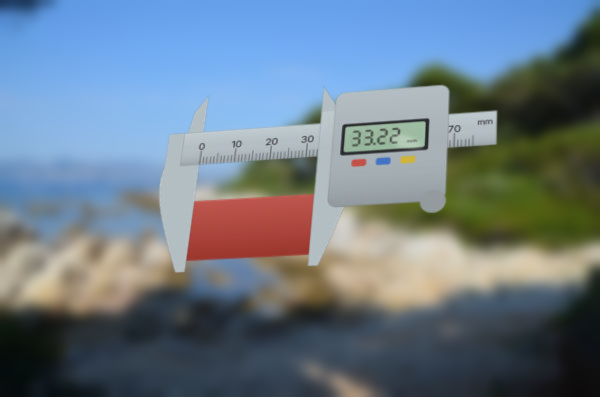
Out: 33.22; mm
